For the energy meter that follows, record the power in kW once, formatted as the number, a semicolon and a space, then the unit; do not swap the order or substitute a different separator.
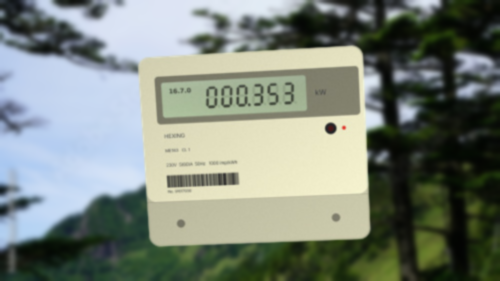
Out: 0.353; kW
